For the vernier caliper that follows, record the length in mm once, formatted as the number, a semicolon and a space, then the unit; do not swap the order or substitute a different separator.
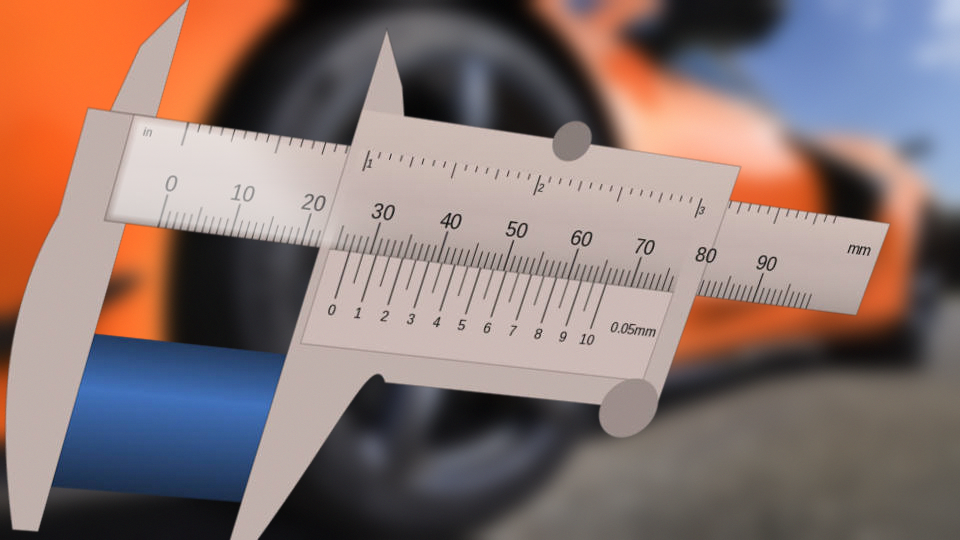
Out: 27.0; mm
